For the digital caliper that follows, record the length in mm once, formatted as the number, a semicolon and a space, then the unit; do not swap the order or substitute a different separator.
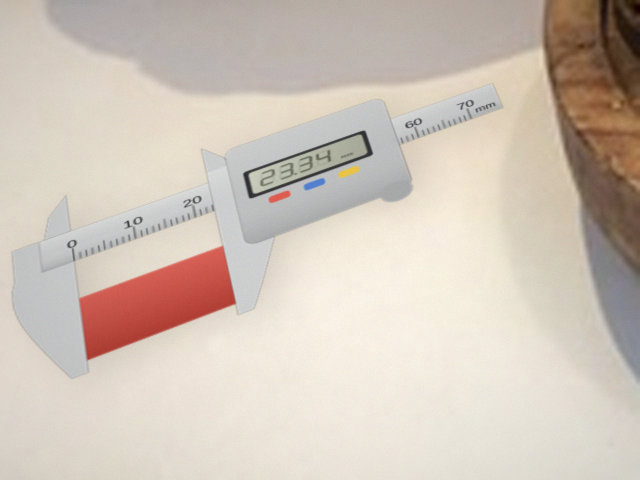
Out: 23.34; mm
